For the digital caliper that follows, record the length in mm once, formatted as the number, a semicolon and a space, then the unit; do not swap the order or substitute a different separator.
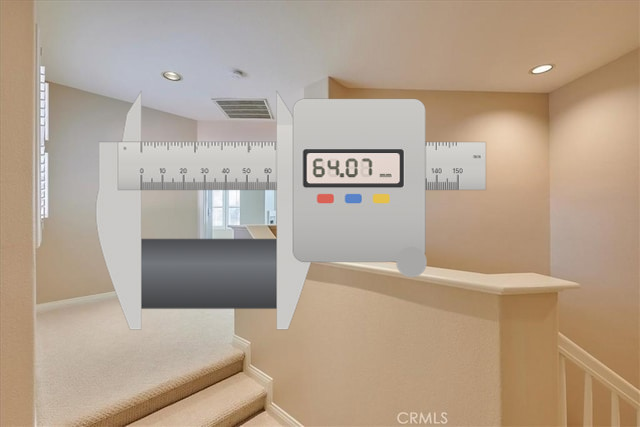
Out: 64.07; mm
